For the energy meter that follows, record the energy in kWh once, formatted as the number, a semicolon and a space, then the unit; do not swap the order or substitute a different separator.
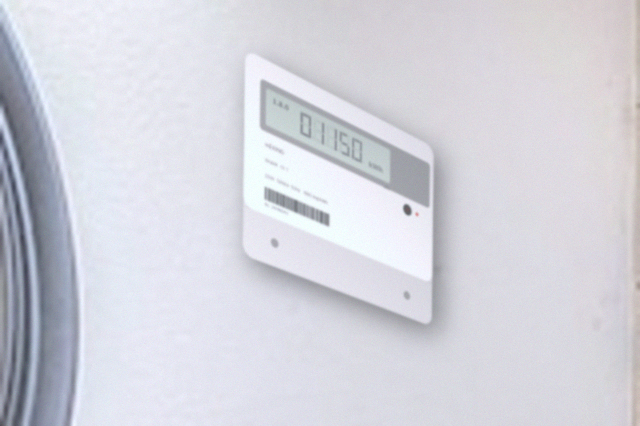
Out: 1150; kWh
